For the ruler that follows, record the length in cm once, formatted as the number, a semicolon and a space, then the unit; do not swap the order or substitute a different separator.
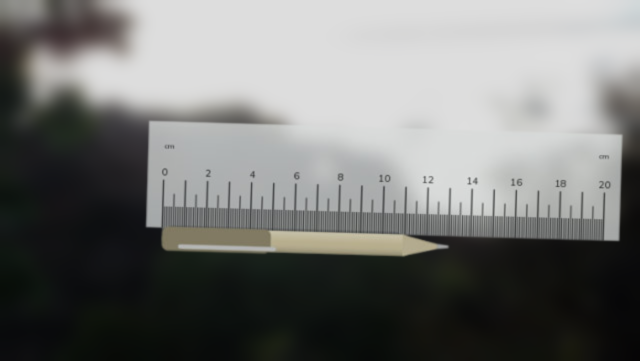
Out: 13; cm
